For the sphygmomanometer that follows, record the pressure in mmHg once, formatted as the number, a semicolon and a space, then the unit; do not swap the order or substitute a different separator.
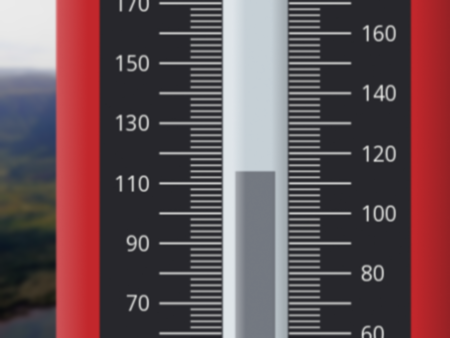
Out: 114; mmHg
